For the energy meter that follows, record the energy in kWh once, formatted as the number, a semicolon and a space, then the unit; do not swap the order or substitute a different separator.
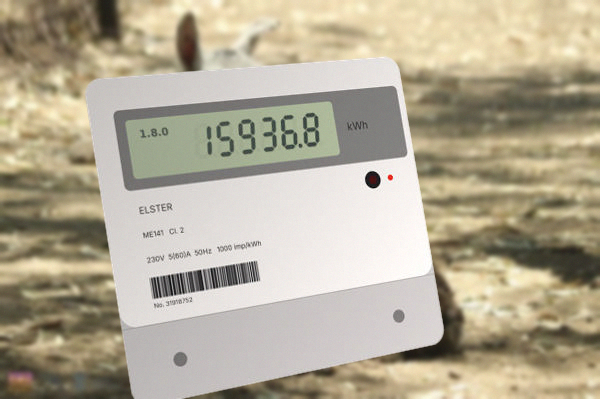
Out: 15936.8; kWh
